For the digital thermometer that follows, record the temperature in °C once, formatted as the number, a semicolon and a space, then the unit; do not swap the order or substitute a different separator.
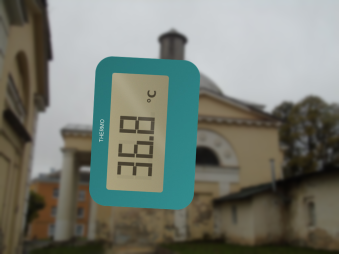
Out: 36.8; °C
